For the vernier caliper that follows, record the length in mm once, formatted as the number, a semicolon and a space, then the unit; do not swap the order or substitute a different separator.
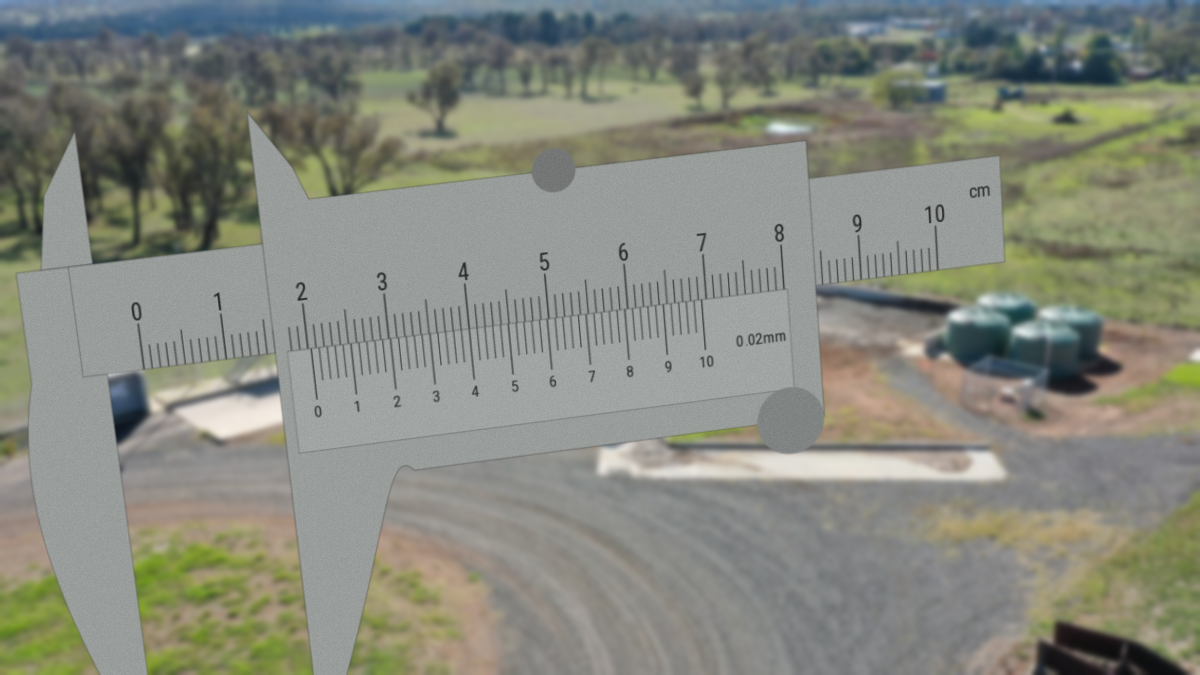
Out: 20.4; mm
